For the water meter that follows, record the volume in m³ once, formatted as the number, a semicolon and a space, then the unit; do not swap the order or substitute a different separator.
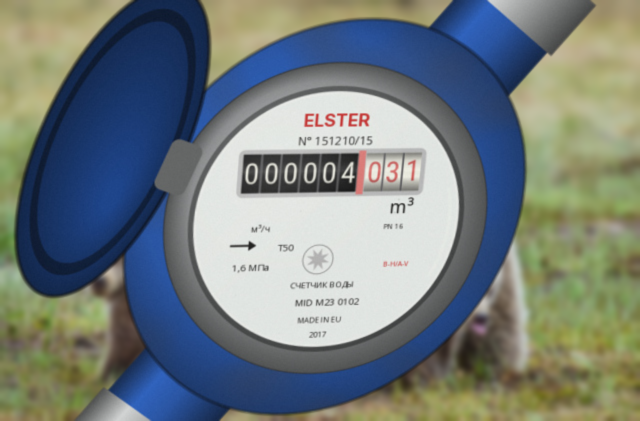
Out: 4.031; m³
